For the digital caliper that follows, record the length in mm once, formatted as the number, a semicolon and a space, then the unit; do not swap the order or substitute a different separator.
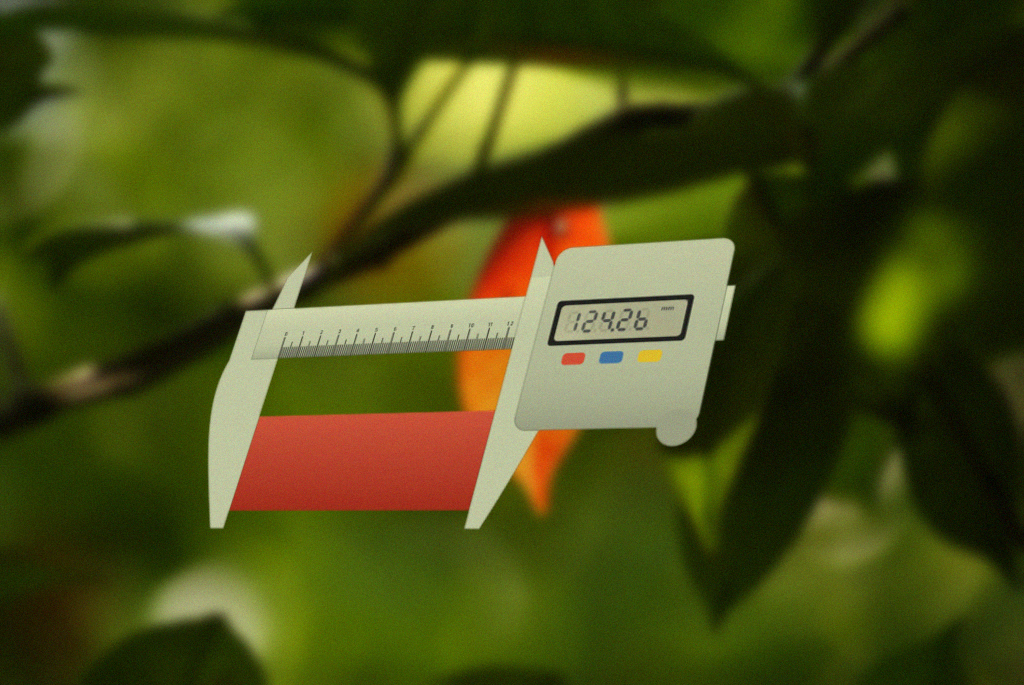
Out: 124.26; mm
